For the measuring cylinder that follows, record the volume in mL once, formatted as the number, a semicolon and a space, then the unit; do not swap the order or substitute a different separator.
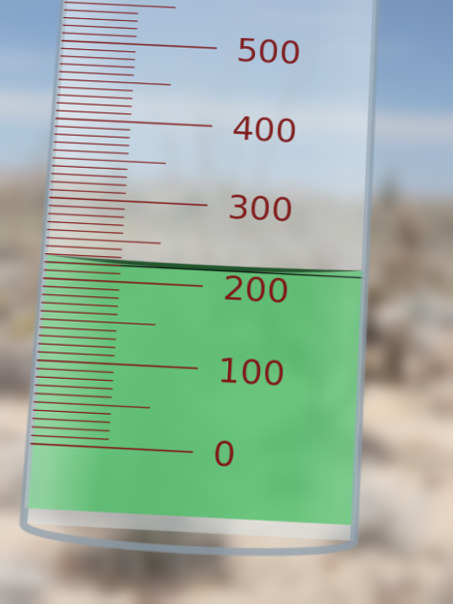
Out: 220; mL
